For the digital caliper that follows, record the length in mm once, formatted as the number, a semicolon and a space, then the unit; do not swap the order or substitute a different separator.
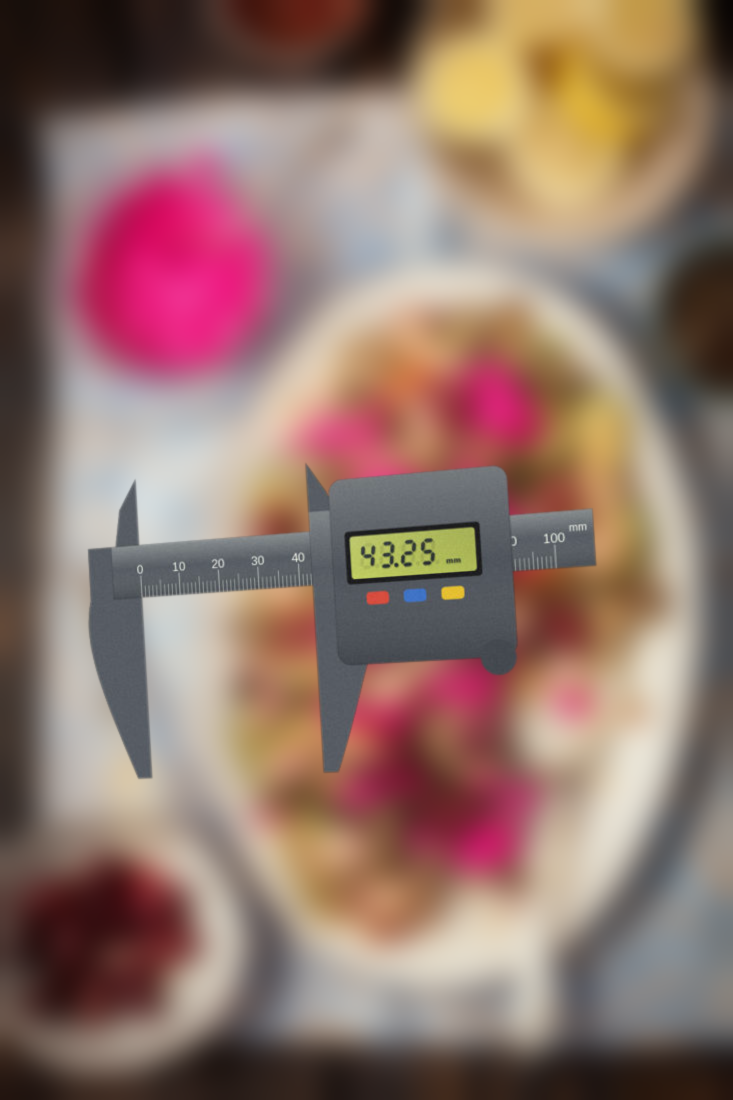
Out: 43.25; mm
